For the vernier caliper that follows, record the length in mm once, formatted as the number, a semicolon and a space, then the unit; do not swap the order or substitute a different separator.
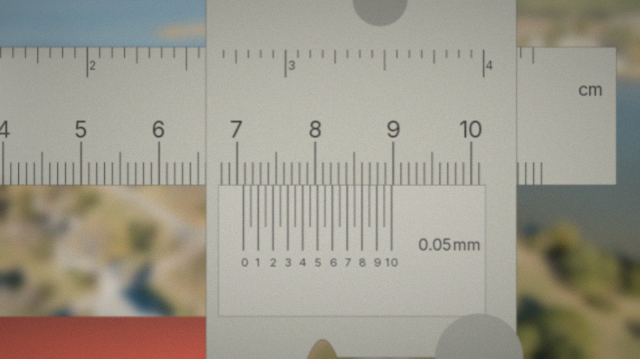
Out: 70.8; mm
